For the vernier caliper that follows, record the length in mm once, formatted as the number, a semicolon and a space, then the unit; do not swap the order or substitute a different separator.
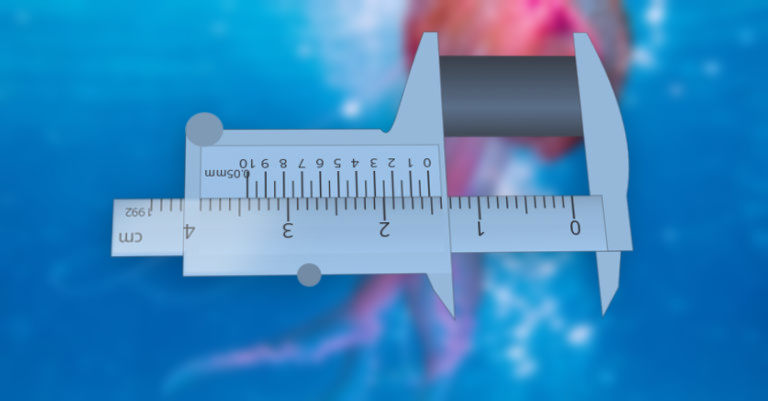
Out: 15.2; mm
